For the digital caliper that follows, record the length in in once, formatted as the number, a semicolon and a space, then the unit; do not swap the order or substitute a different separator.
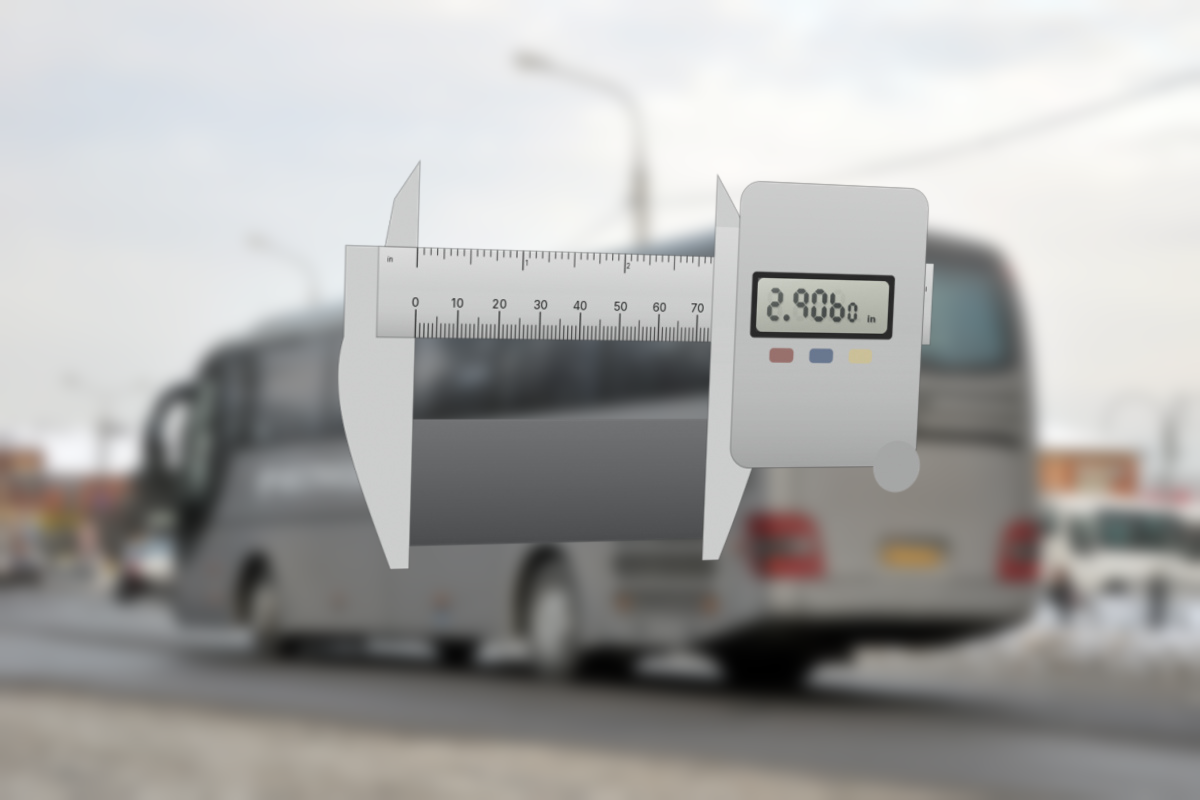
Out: 2.9060; in
